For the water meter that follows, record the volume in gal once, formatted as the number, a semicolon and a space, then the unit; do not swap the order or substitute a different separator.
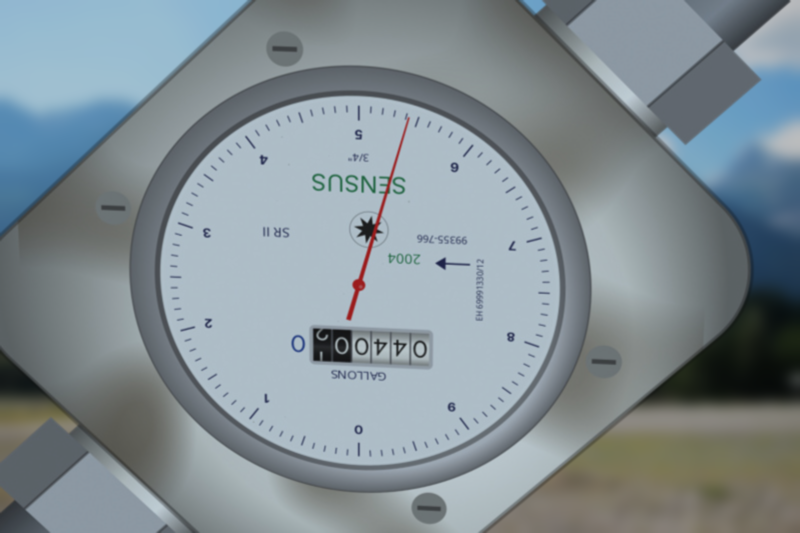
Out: 440015.4; gal
